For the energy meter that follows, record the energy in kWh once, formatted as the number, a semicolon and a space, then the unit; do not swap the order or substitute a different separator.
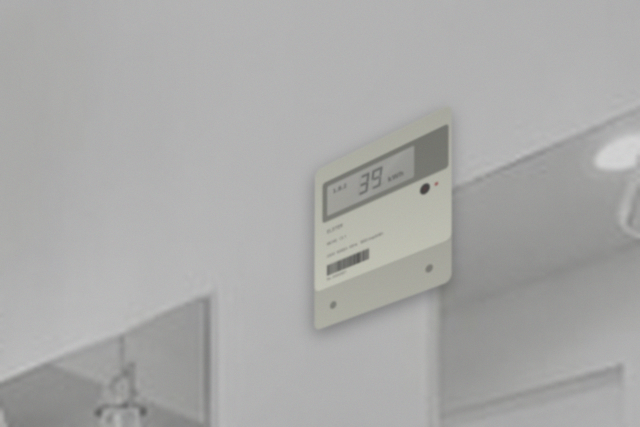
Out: 39; kWh
